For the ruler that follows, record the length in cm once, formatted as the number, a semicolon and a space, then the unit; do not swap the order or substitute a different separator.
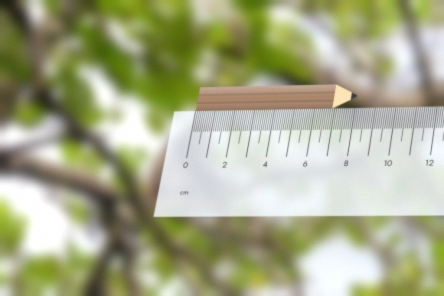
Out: 8; cm
